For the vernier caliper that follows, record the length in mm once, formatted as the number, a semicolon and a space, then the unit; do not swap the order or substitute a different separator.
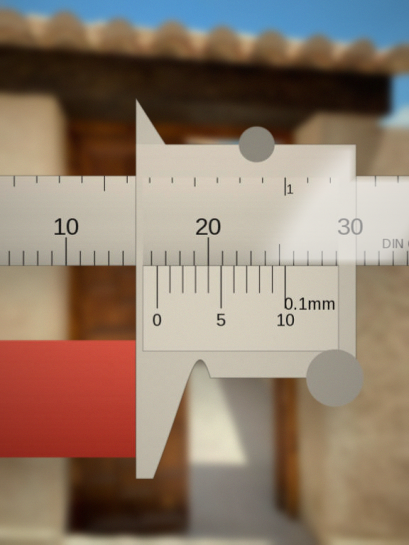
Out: 16.4; mm
